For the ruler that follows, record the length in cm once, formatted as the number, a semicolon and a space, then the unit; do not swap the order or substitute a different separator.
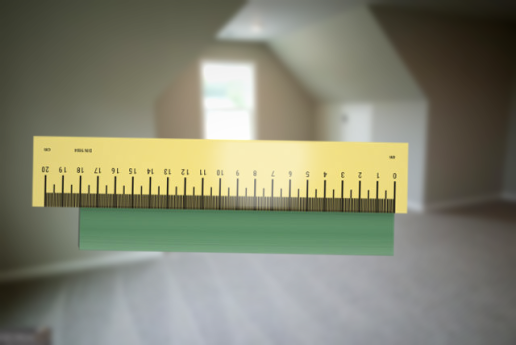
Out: 18; cm
